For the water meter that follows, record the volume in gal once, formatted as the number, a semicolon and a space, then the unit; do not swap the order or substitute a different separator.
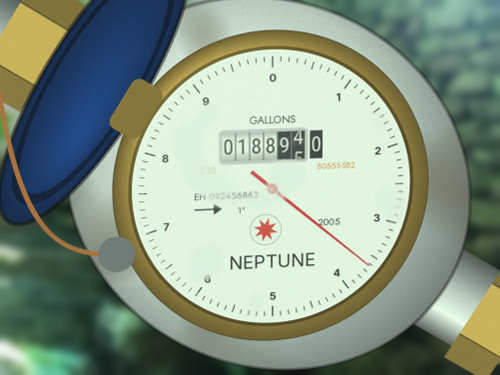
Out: 188943.6; gal
